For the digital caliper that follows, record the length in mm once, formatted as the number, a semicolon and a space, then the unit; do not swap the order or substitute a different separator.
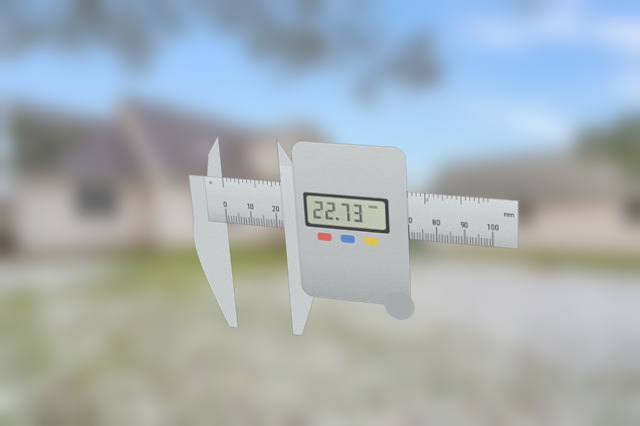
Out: 22.73; mm
